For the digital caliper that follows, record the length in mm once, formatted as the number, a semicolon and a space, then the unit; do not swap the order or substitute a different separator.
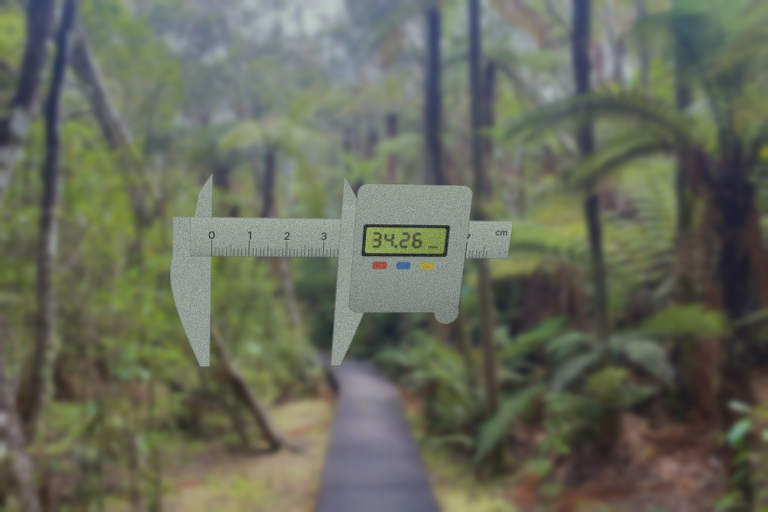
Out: 34.26; mm
